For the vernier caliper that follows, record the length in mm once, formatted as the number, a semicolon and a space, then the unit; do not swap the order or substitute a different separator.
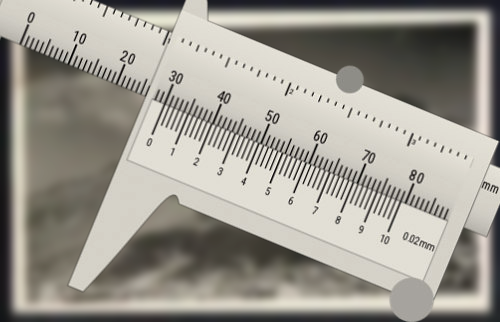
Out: 30.0; mm
